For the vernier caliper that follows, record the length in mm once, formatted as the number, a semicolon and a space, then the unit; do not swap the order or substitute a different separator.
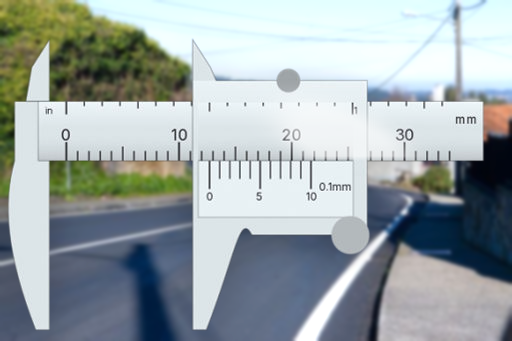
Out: 12.7; mm
